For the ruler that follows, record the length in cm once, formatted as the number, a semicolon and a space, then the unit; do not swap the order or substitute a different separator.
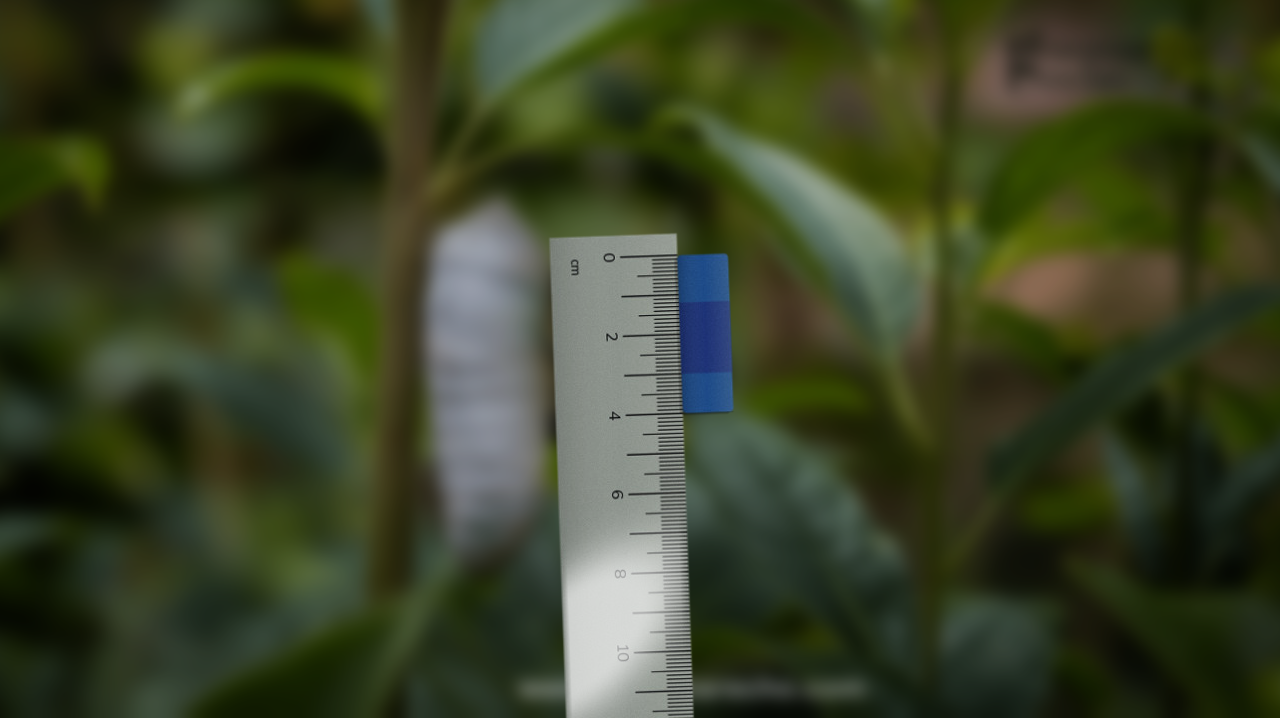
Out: 4; cm
